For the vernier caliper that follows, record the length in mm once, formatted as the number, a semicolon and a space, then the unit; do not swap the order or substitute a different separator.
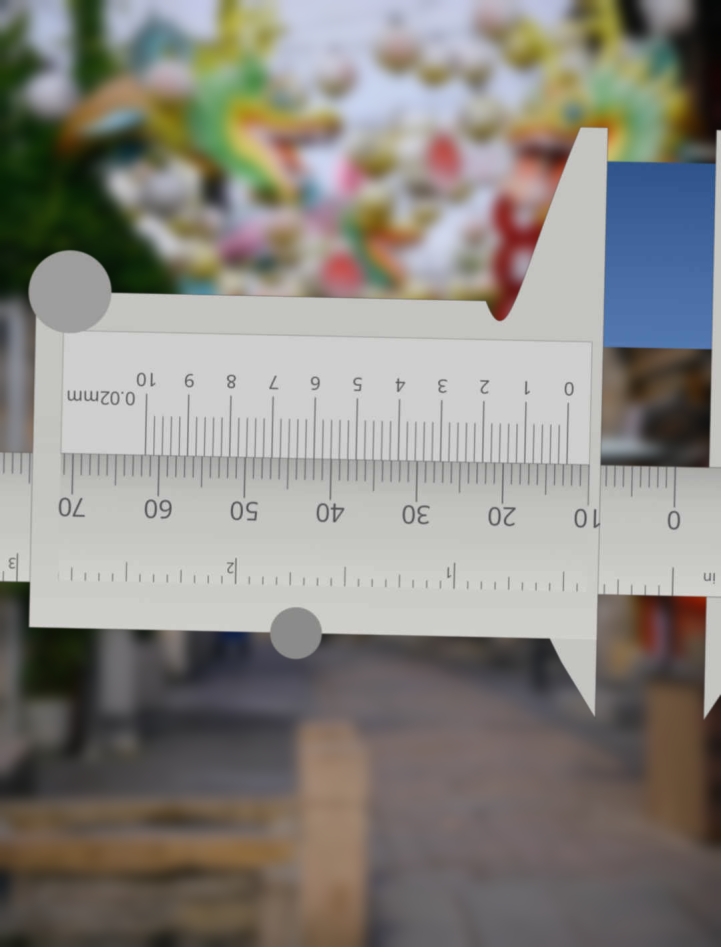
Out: 12.6; mm
